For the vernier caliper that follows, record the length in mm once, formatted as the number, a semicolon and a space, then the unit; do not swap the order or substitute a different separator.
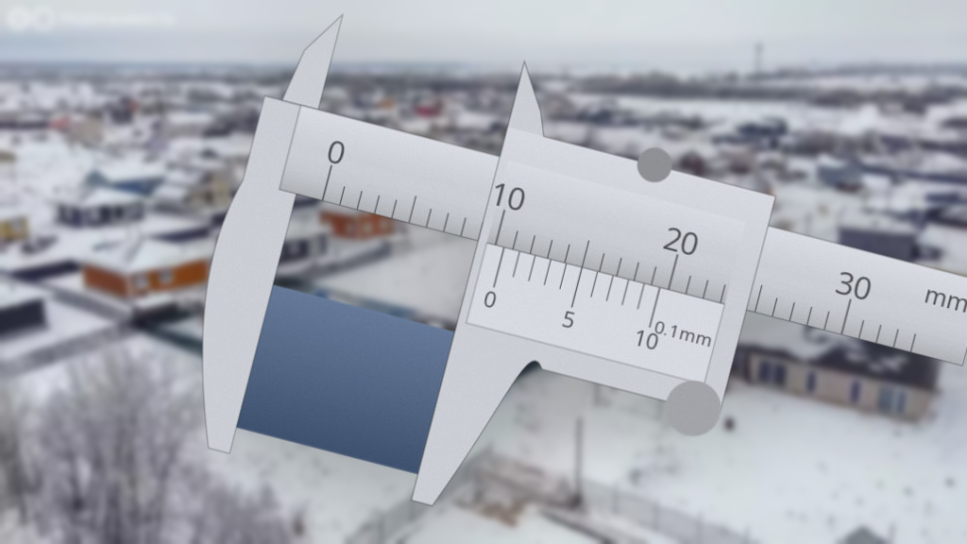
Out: 10.5; mm
